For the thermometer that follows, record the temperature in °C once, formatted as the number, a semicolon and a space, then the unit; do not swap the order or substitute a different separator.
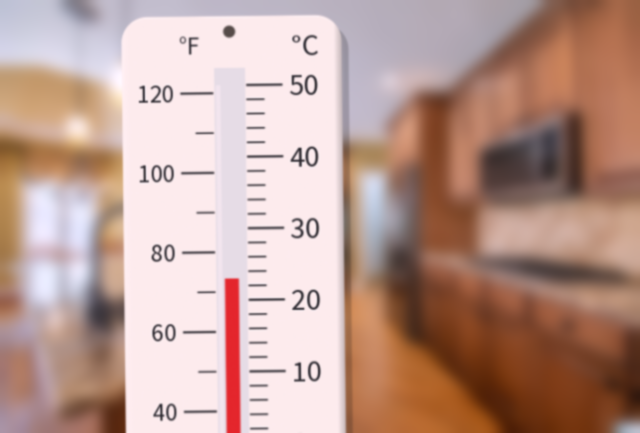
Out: 23; °C
